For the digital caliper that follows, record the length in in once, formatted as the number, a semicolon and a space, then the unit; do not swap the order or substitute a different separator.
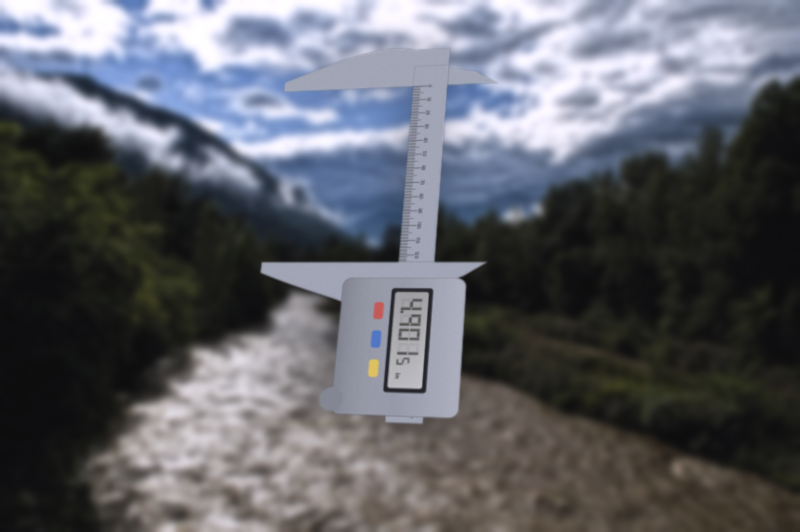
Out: 4.9015; in
